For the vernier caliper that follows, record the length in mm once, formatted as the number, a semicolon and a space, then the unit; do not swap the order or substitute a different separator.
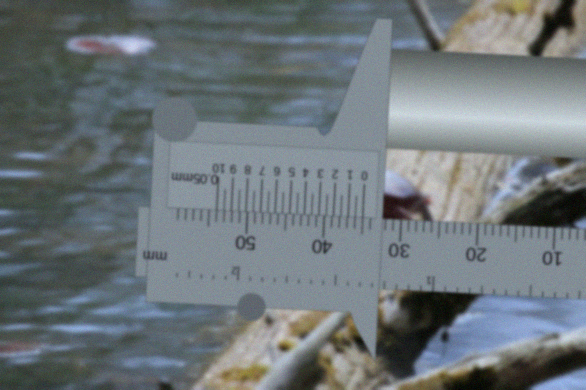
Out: 35.0; mm
